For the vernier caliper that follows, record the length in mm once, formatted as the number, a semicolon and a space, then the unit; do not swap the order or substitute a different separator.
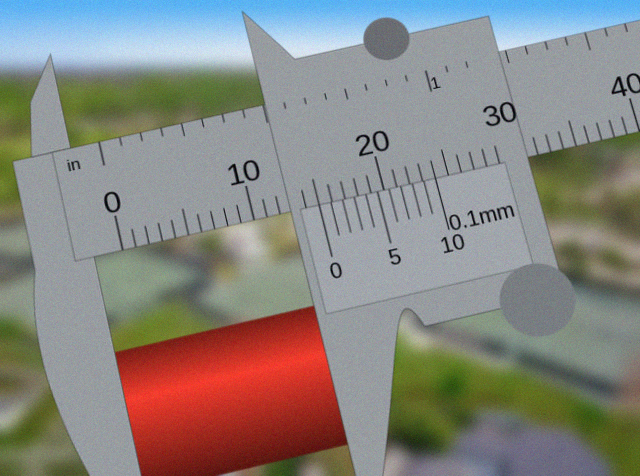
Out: 15.0; mm
